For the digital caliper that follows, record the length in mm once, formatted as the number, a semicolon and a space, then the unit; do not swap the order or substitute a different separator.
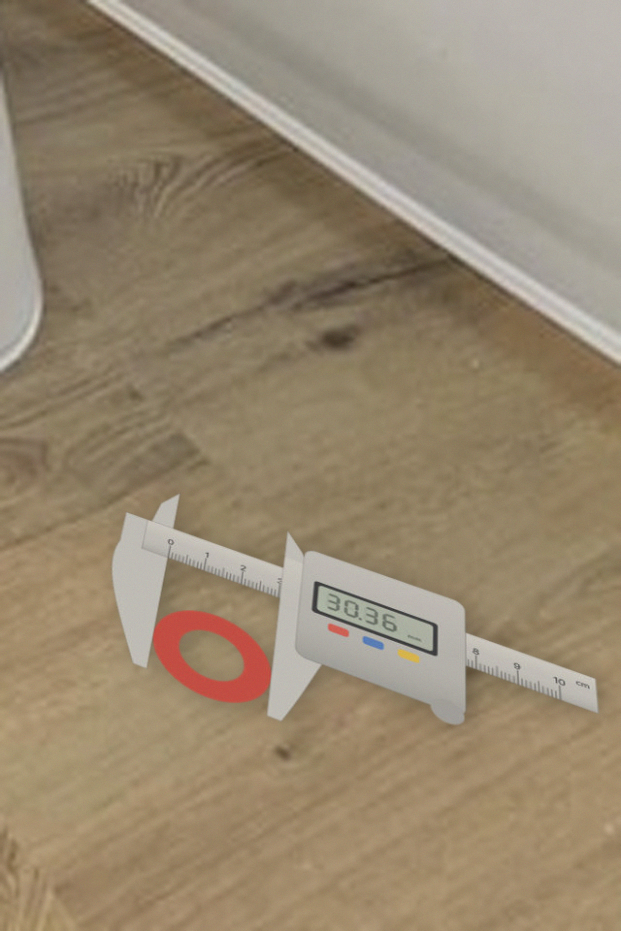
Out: 30.36; mm
